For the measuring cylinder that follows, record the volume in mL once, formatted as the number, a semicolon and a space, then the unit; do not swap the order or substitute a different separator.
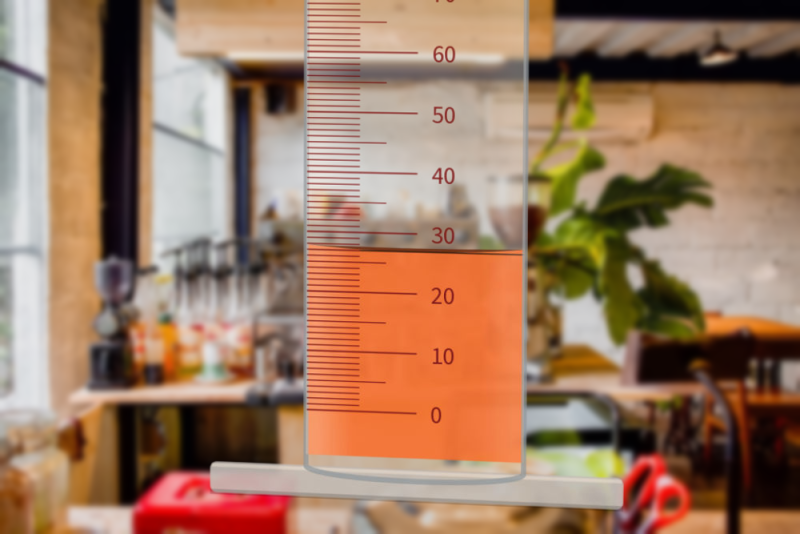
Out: 27; mL
